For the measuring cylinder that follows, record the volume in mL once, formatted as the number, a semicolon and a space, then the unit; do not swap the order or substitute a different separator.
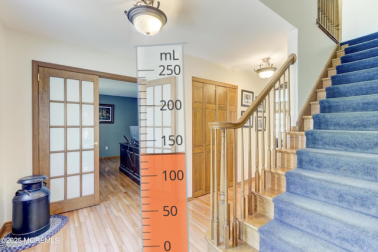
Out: 130; mL
